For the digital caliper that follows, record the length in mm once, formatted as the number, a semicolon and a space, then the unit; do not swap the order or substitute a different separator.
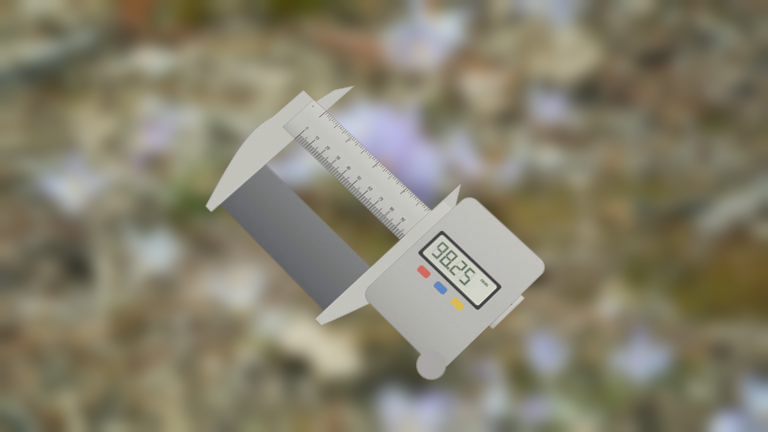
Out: 98.25; mm
